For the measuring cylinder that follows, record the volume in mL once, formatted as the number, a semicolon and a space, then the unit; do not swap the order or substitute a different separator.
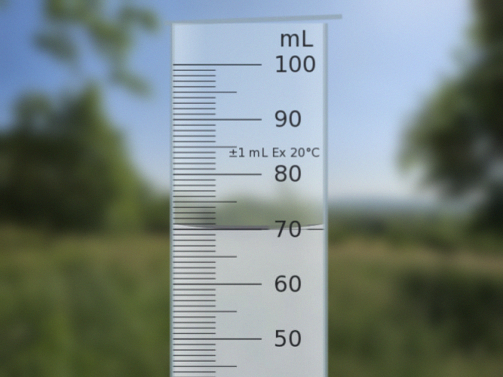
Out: 70; mL
